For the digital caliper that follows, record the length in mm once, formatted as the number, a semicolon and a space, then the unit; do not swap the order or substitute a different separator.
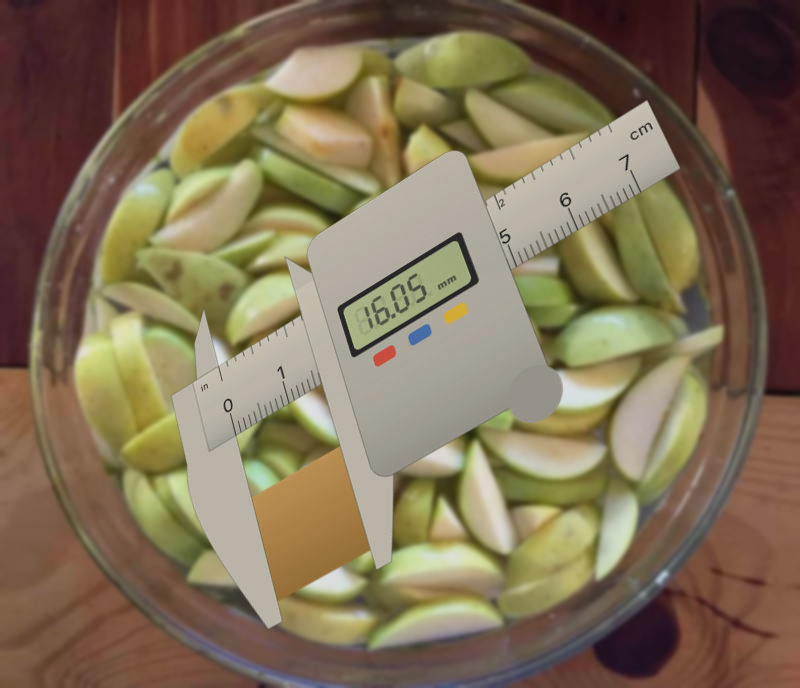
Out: 16.05; mm
